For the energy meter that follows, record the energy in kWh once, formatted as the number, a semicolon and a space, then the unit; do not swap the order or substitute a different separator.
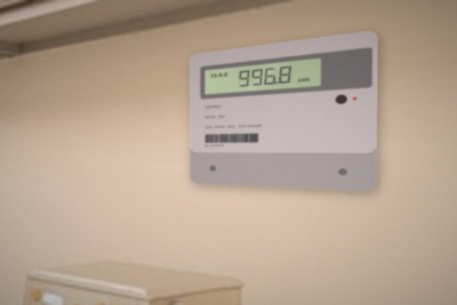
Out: 996.8; kWh
